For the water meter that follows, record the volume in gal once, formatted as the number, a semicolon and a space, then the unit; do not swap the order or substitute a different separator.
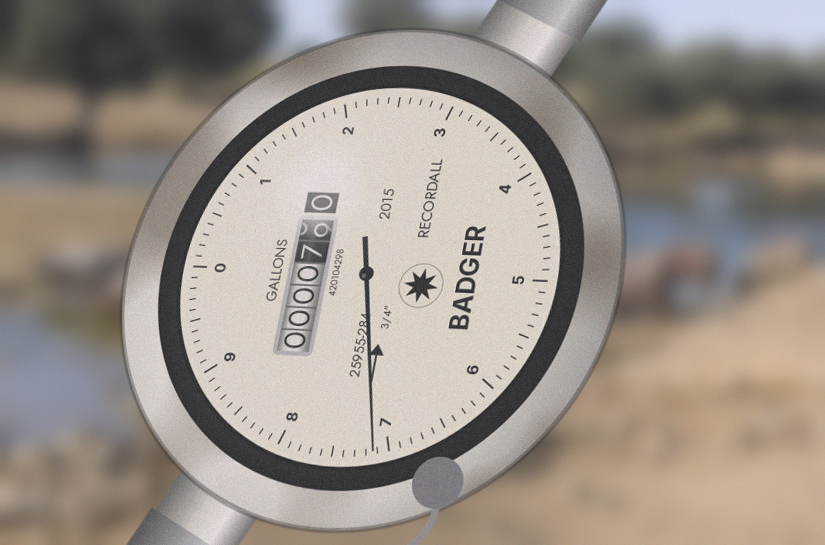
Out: 787.1; gal
